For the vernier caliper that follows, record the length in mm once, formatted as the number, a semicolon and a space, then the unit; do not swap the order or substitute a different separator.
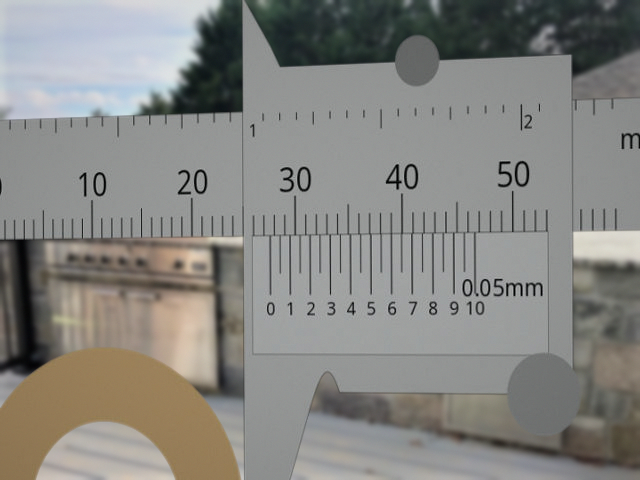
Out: 27.6; mm
